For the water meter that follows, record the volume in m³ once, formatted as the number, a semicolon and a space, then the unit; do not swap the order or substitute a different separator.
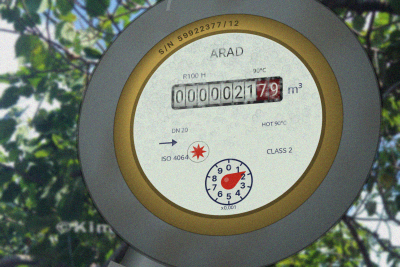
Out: 21.791; m³
